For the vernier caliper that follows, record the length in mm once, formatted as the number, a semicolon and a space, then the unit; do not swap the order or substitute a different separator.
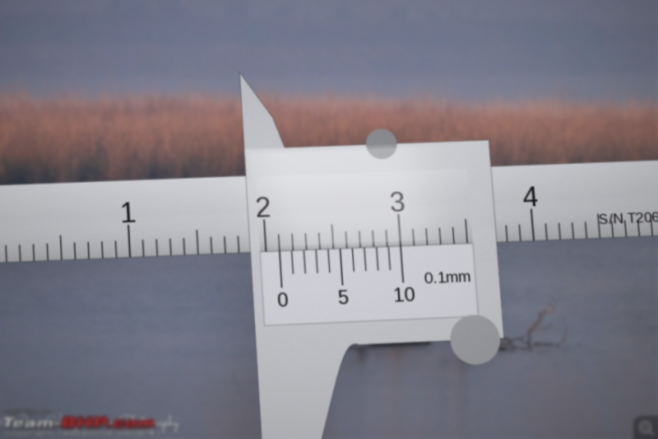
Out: 21.0; mm
